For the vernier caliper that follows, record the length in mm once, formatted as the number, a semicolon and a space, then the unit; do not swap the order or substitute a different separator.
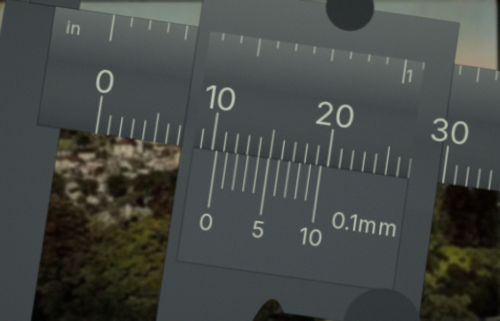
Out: 10.4; mm
